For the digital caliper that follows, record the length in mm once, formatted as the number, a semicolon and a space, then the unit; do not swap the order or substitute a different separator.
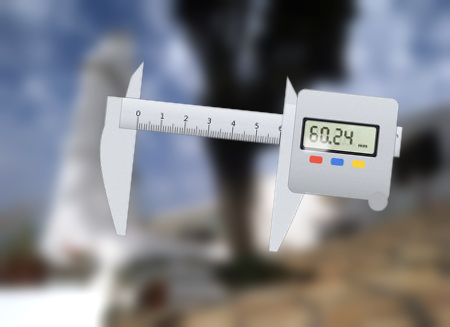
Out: 60.24; mm
